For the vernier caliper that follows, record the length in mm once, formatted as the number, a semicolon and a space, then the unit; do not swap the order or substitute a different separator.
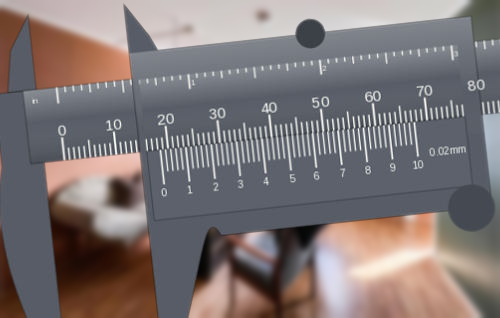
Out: 18.5; mm
